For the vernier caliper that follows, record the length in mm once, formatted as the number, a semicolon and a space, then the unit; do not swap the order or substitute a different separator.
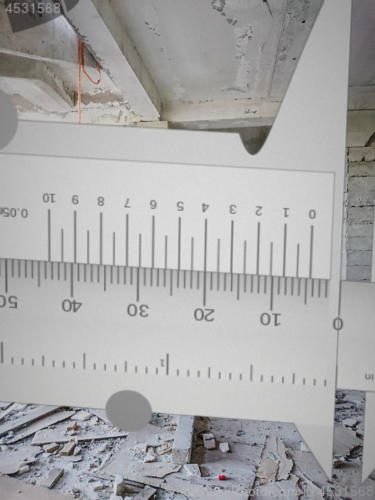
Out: 4.4; mm
